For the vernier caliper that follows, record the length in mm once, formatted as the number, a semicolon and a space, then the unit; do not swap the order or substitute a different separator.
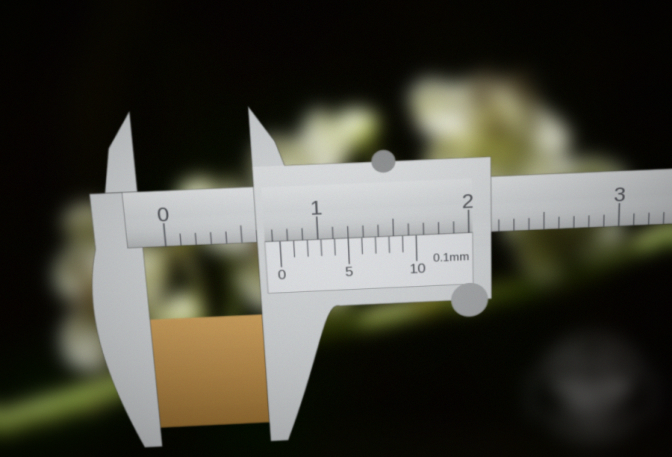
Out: 7.5; mm
